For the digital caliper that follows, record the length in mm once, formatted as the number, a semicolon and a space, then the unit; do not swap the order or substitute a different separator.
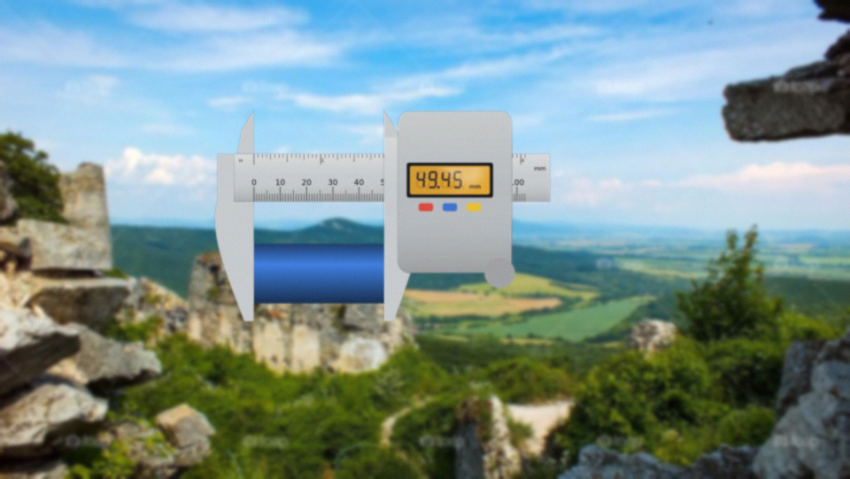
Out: 49.45; mm
